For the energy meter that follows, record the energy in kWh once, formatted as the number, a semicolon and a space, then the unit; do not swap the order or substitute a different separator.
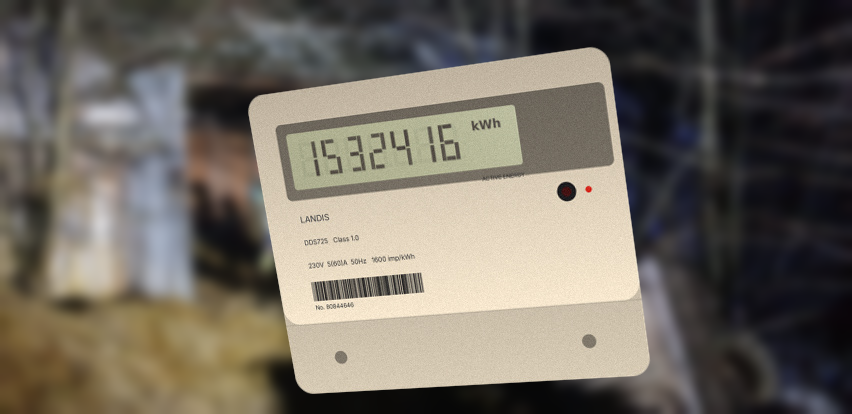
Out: 1532416; kWh
